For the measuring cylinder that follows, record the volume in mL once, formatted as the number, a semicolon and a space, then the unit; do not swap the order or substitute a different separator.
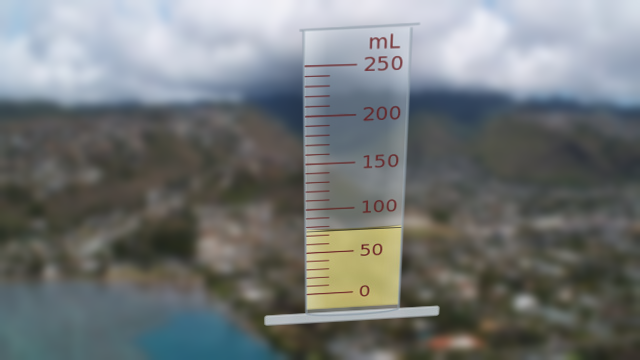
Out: 75; mL
